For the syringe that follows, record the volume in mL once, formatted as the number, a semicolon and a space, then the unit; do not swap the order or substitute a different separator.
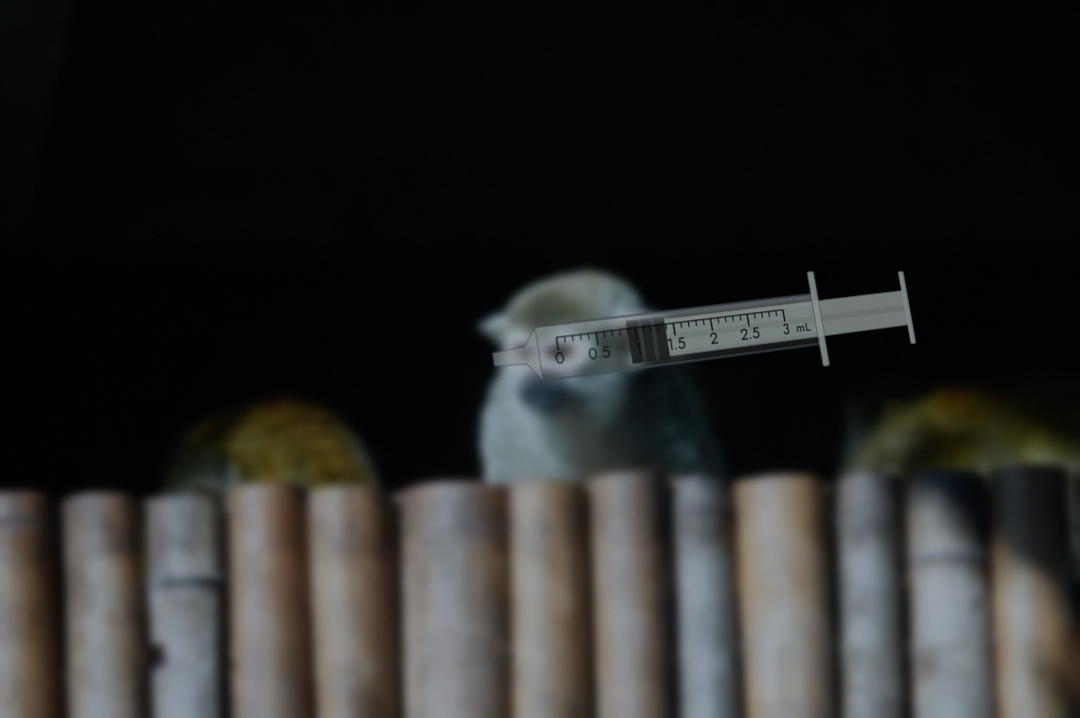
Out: 0.9; mL
